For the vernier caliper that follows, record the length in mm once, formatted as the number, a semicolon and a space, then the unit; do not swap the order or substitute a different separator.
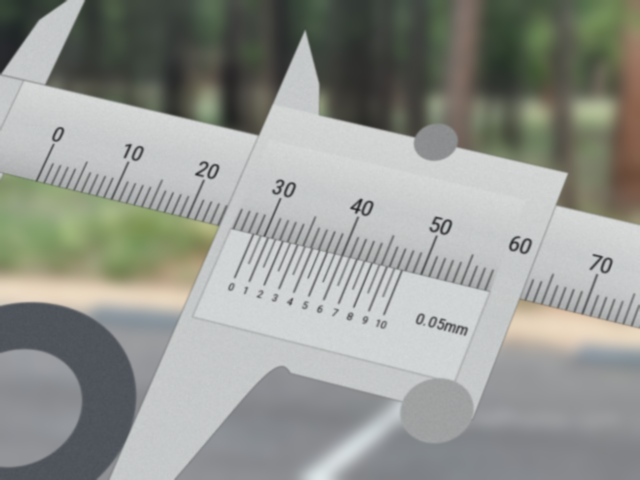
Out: 28.6; mm
